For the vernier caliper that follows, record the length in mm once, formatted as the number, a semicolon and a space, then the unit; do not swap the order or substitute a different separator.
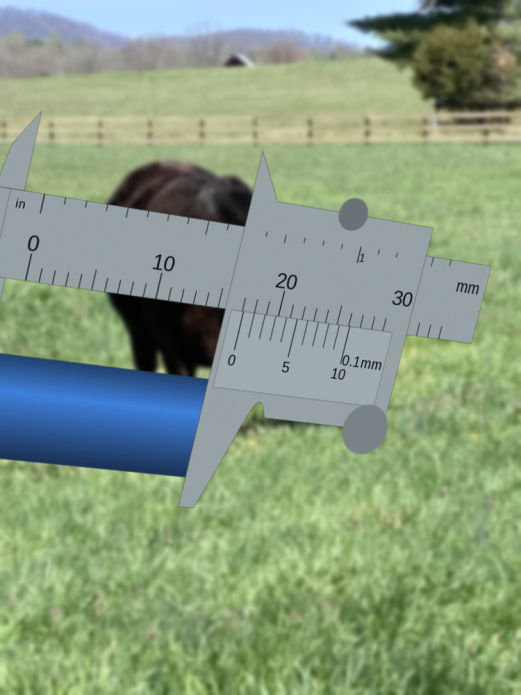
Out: 17.1; mm
